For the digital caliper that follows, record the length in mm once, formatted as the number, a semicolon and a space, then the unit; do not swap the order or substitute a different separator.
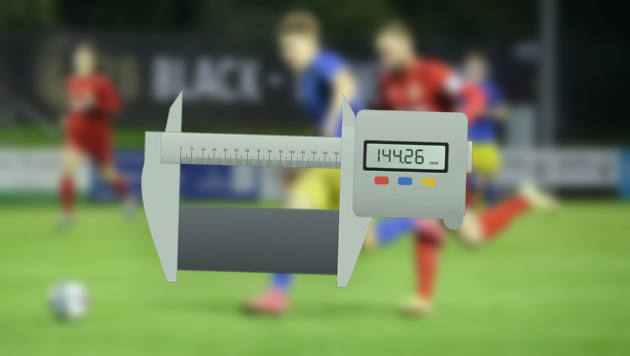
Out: 144.26; mm
